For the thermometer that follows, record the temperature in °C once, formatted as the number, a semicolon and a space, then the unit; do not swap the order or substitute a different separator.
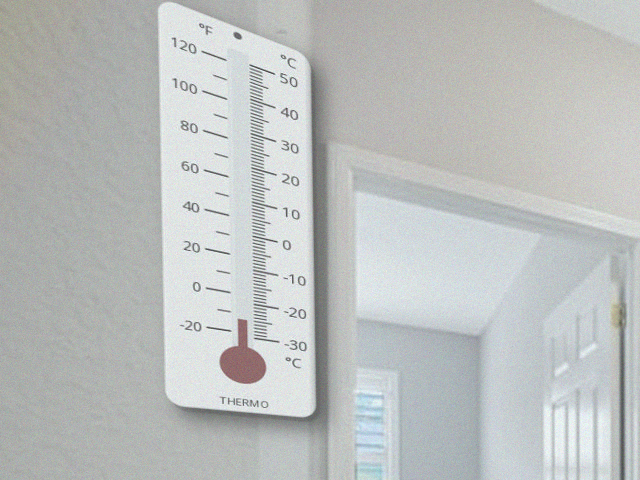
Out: -25; °C
